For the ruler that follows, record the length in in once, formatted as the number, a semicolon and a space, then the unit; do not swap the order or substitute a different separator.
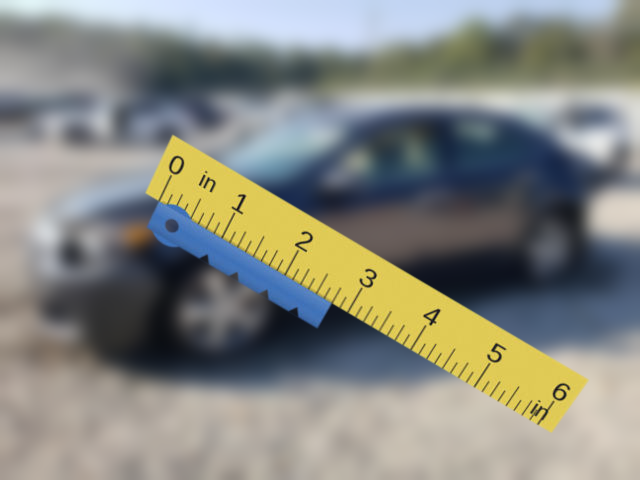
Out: 2.75; in
